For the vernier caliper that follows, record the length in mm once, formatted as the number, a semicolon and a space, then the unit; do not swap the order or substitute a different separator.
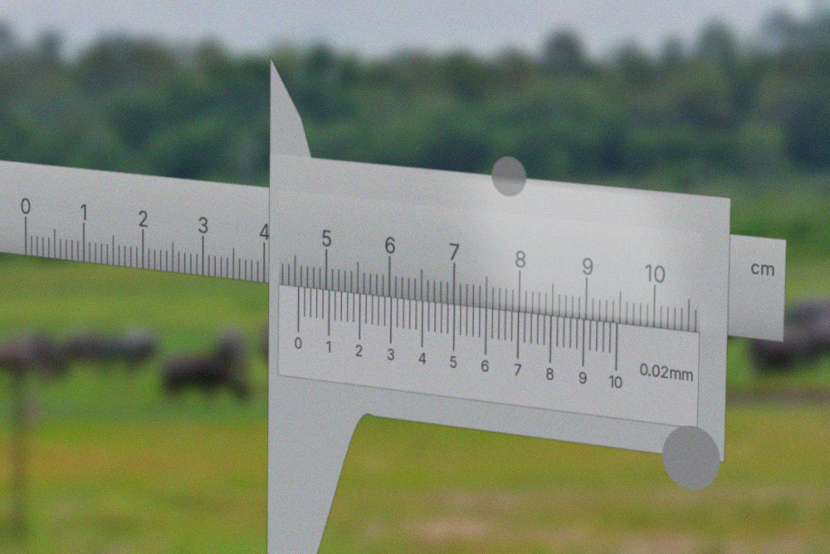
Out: 45.6; mm
